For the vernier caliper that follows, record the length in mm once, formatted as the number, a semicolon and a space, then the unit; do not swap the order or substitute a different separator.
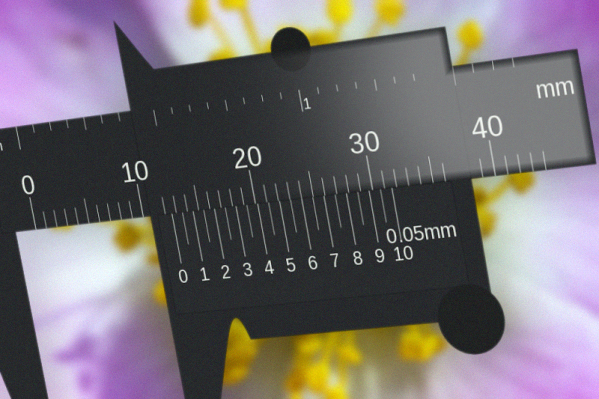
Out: 12.6; mm
